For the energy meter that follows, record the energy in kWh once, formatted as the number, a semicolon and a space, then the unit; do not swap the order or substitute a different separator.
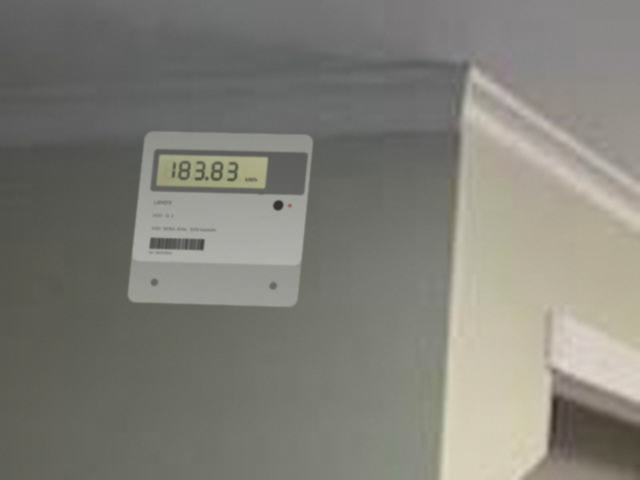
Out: 183.83; kWh
